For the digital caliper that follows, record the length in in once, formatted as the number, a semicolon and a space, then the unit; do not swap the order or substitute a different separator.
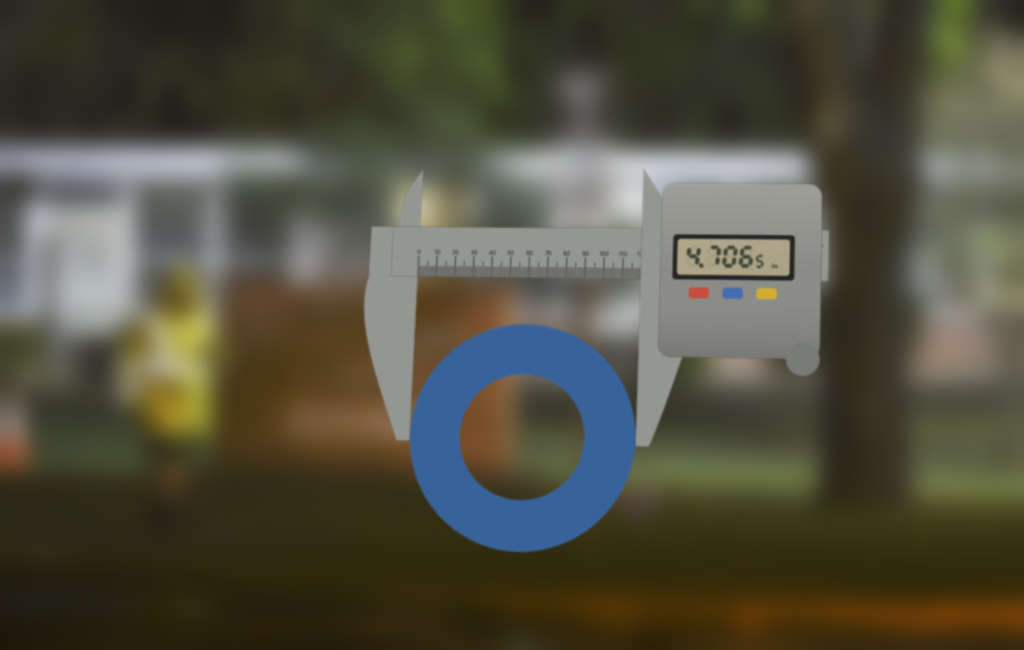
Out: 4.7065; in
